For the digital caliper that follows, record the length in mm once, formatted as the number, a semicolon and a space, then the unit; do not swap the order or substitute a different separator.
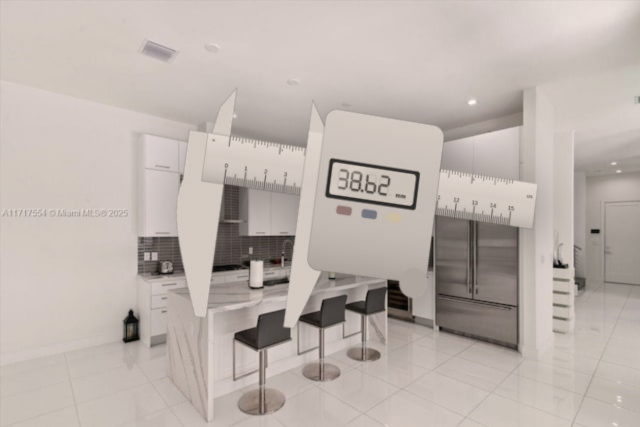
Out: 38.62; mm
